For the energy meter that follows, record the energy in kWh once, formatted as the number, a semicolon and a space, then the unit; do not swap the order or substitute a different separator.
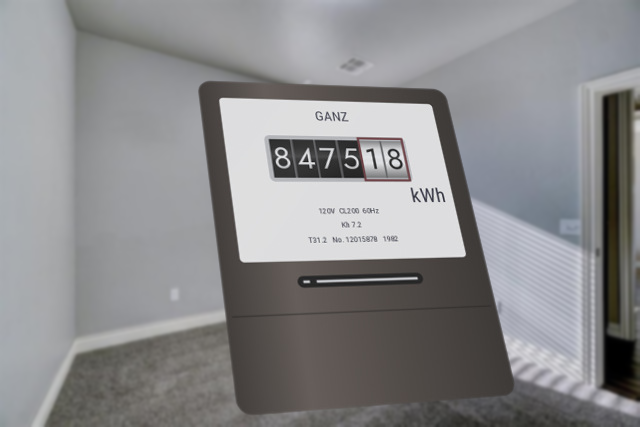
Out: 8475.18; kWh
